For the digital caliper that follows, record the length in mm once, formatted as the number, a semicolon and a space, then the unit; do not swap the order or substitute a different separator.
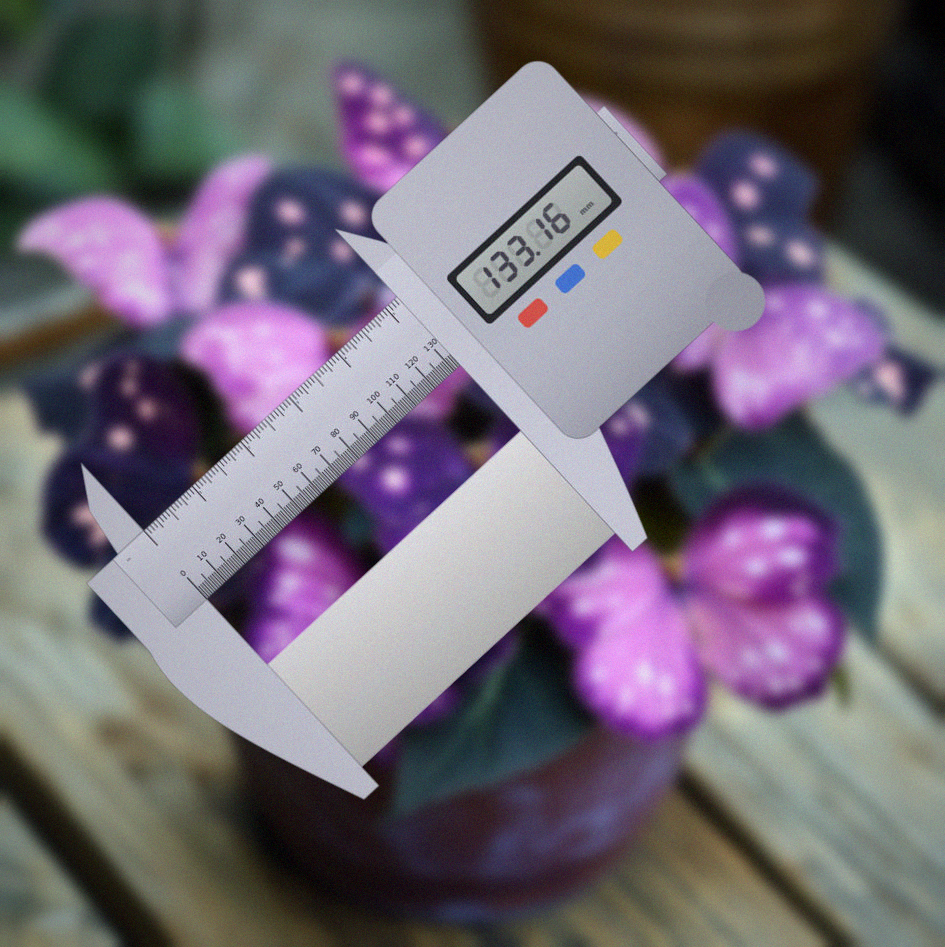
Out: 133.16; mm
